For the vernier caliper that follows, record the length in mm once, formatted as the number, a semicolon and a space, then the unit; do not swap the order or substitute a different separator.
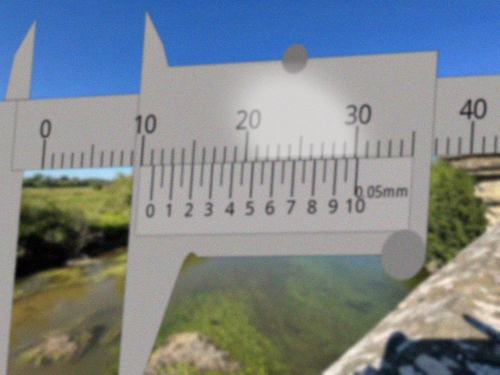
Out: 11.2; mm
